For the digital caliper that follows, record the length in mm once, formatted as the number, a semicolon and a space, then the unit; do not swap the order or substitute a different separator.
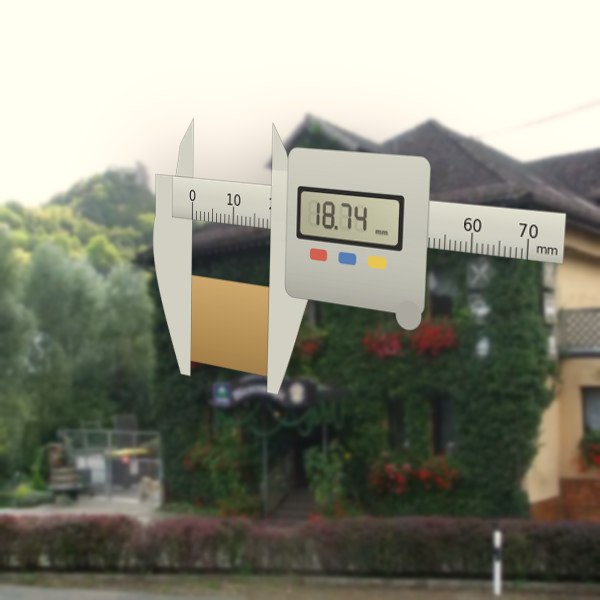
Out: 18.74; mm
